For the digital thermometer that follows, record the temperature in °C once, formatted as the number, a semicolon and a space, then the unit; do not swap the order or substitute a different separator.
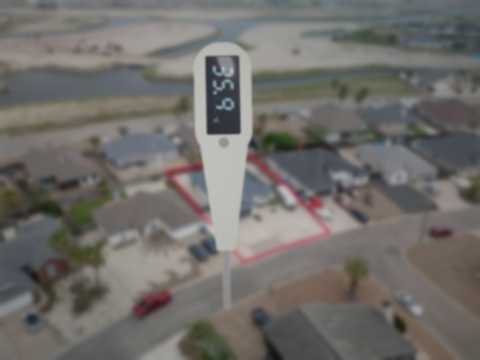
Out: 35.9; °C
